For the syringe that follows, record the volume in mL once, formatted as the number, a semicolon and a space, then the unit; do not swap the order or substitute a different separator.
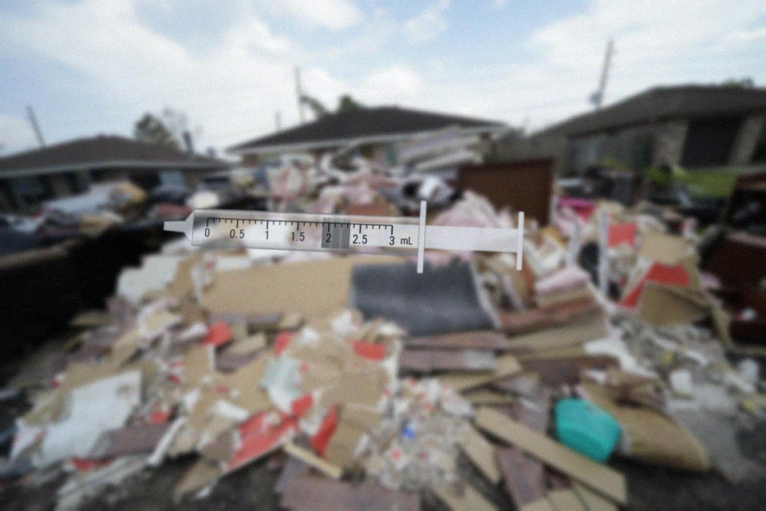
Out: 1.9; mL
